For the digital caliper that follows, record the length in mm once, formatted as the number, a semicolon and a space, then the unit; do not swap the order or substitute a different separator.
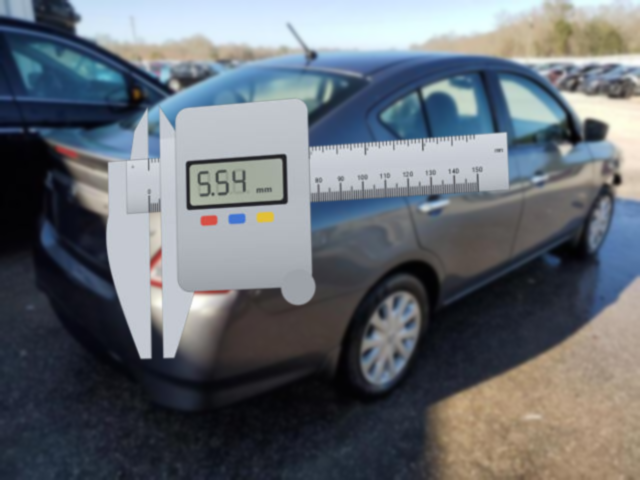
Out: 5.54; mm
